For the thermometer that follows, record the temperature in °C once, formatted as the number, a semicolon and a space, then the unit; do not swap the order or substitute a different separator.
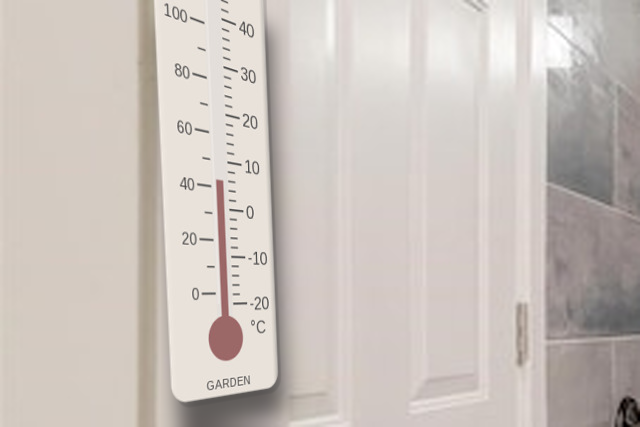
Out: 6; °C
